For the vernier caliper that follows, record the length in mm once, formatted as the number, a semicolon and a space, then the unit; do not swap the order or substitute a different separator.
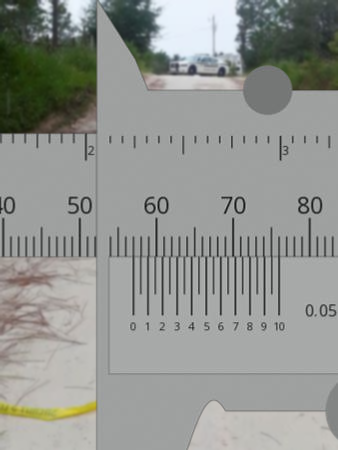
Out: 57.0; mm
